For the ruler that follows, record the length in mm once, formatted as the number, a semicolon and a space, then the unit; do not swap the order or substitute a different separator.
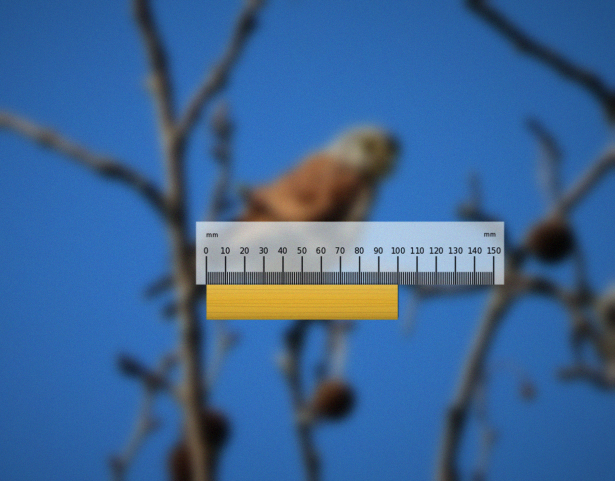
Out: 100; mm
